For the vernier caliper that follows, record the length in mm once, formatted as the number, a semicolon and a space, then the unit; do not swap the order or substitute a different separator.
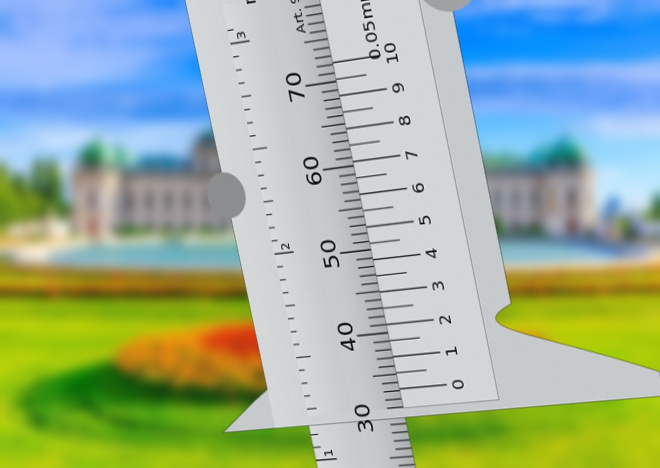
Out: 33.2; mm
